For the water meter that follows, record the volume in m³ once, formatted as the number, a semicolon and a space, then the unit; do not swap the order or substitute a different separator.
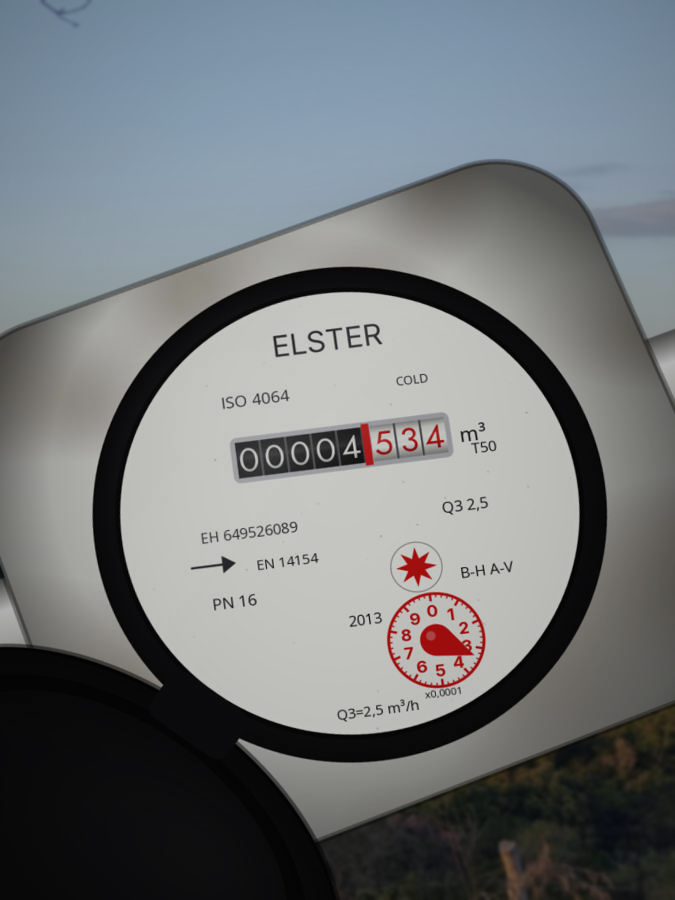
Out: 4.5343; m³
